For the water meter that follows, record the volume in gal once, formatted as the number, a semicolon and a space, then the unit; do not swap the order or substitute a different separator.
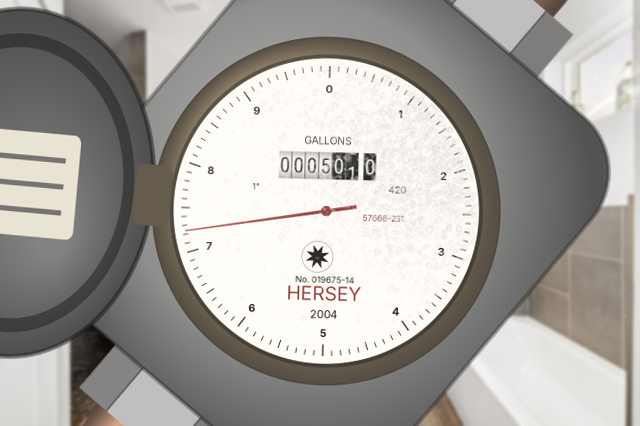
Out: 5007.2; gal
